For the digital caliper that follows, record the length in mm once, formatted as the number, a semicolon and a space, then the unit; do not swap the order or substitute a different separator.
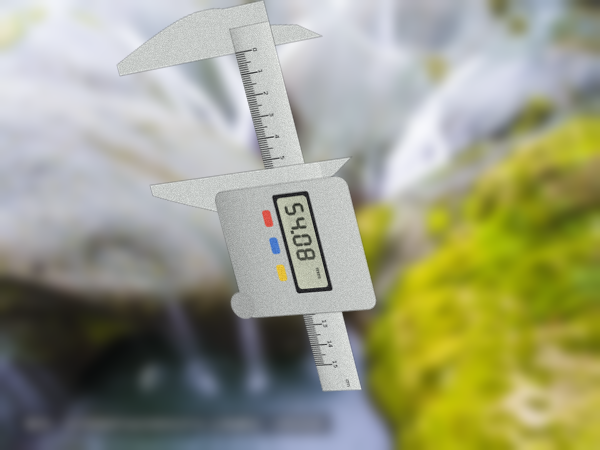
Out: 54.08; mm
